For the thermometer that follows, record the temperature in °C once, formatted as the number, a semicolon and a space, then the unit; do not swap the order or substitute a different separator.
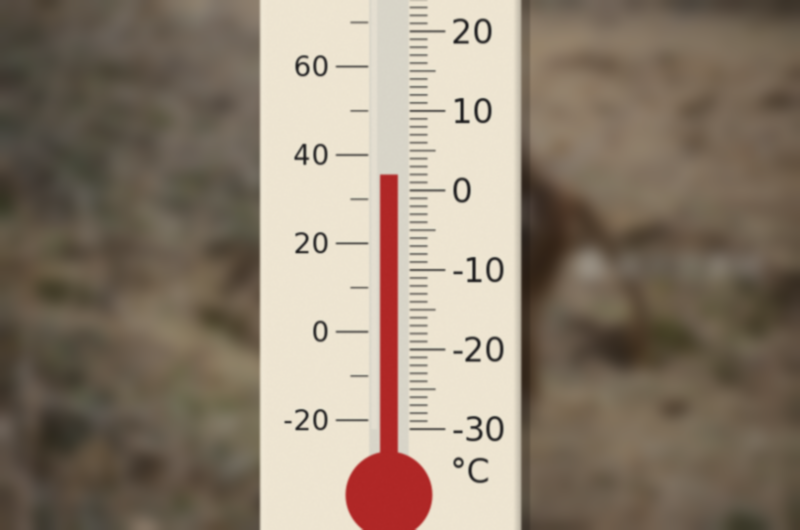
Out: 2; °C
